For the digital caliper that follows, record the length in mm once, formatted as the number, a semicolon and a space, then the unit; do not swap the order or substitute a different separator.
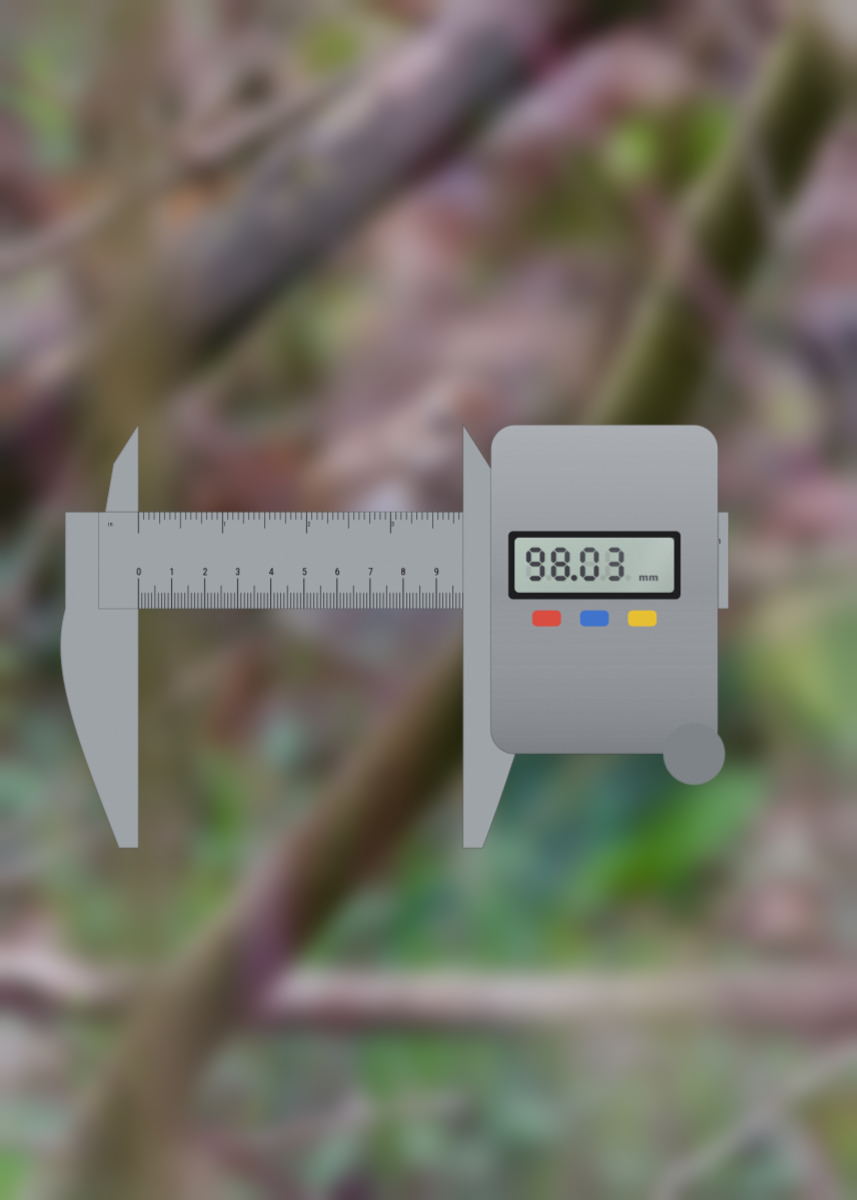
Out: 98.03; mm
